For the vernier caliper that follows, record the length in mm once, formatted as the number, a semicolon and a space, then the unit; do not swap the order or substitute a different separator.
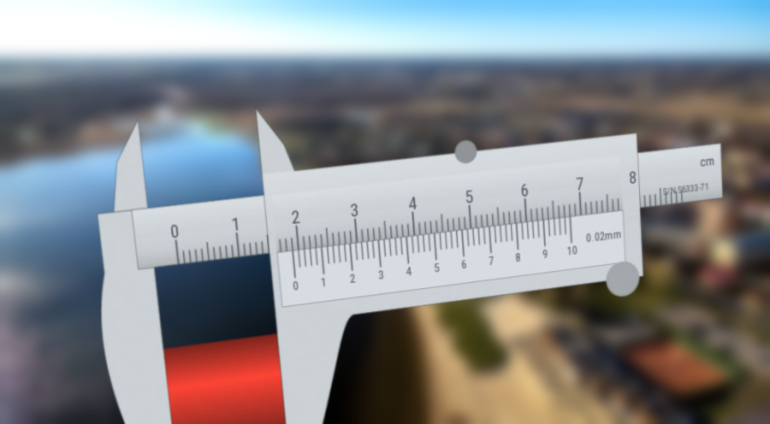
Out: 19.0; mm
